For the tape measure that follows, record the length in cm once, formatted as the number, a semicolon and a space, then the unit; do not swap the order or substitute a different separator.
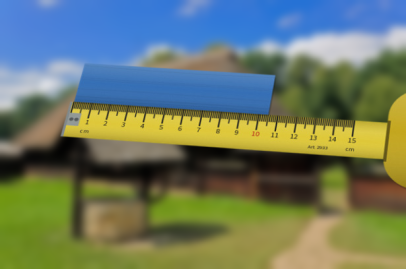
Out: 10.5; cm
